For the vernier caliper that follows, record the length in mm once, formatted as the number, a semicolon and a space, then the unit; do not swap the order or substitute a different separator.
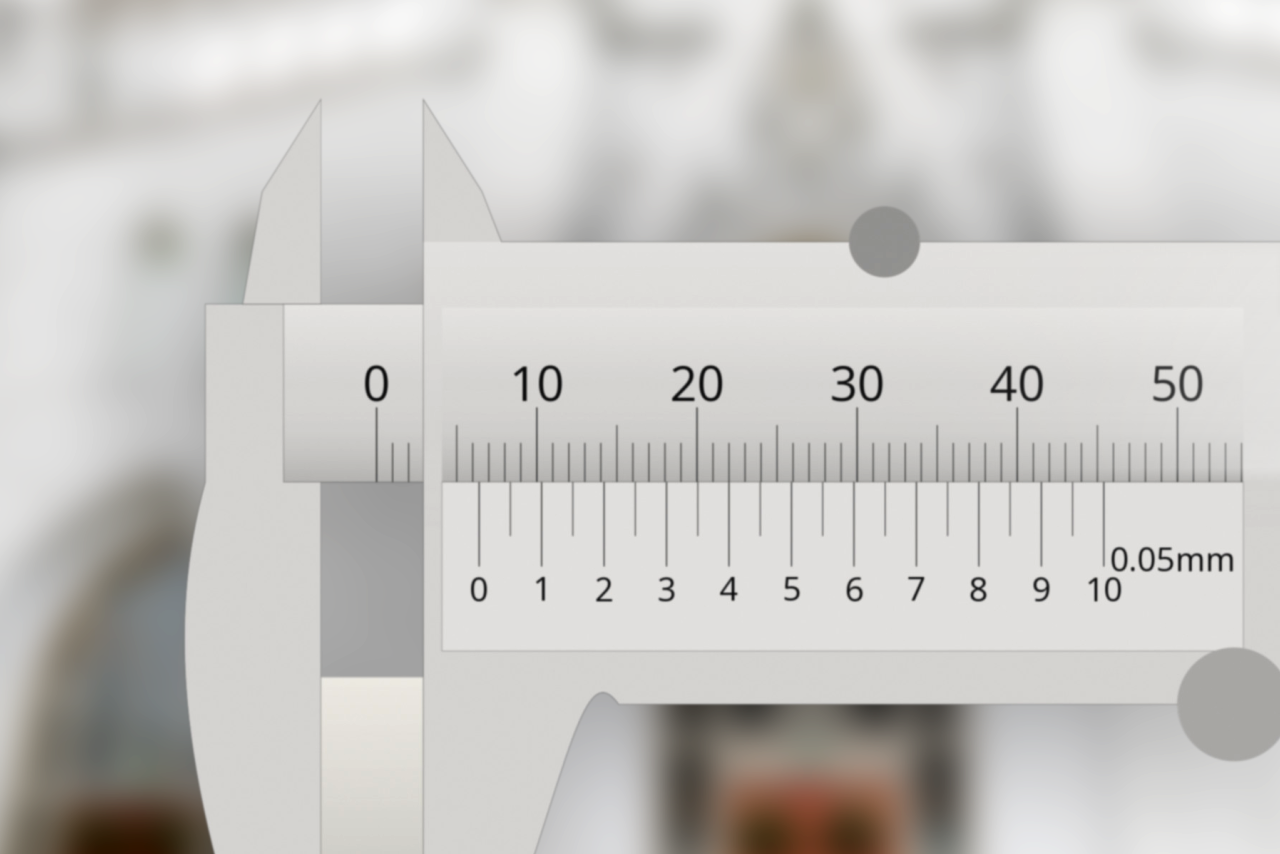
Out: 6.4; mm
